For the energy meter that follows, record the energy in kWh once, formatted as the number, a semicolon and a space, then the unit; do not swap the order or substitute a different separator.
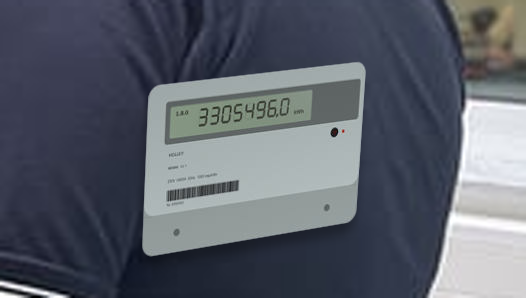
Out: 3305496.0; kWh
